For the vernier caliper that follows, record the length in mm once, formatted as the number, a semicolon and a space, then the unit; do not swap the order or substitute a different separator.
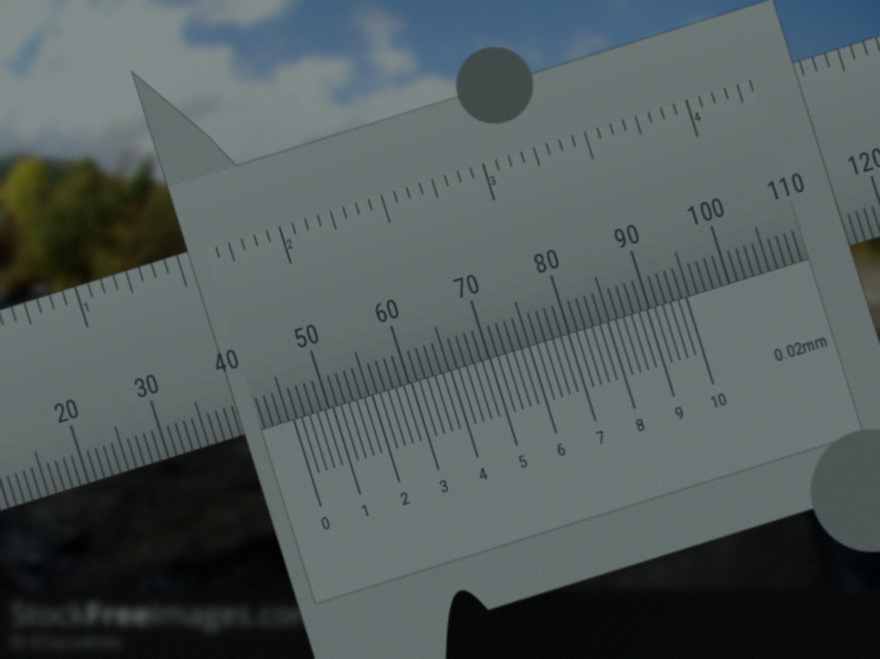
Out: 45.6; mm
